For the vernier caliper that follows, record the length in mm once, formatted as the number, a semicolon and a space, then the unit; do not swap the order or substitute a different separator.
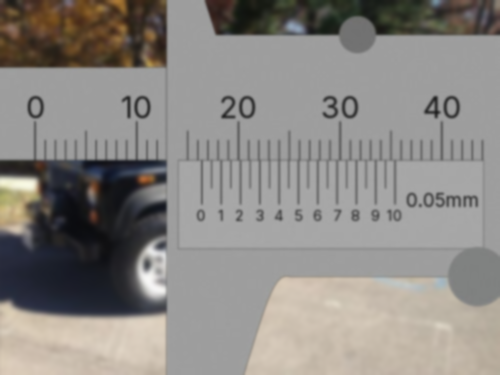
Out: 16.4; mm
